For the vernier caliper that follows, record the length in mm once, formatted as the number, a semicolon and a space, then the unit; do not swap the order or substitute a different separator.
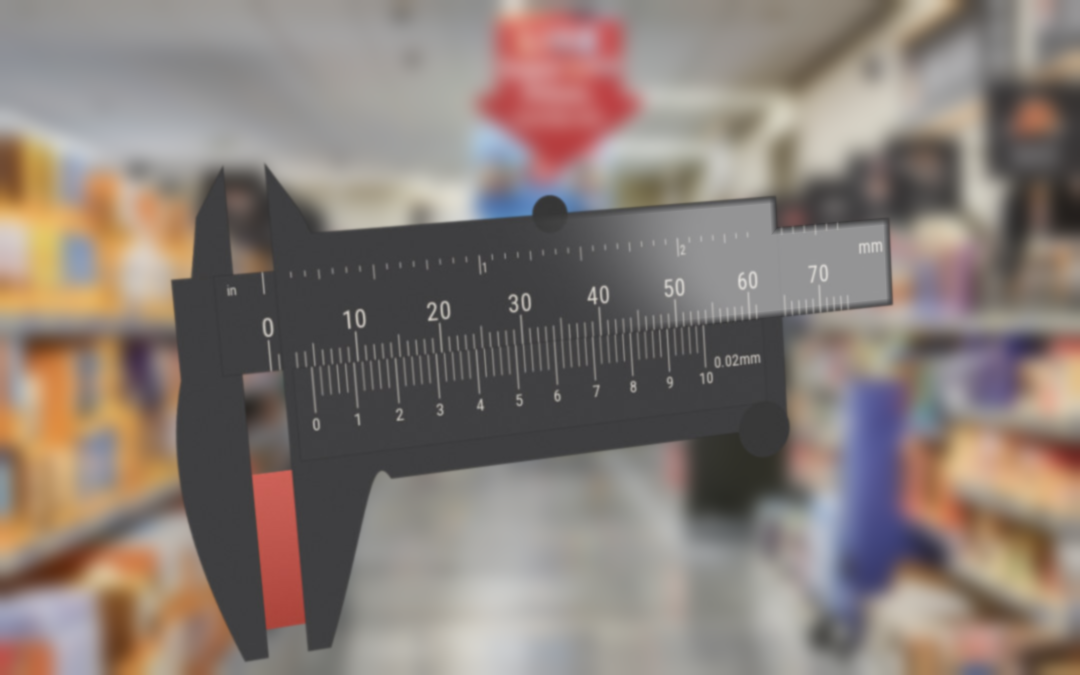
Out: 4.6; mm
